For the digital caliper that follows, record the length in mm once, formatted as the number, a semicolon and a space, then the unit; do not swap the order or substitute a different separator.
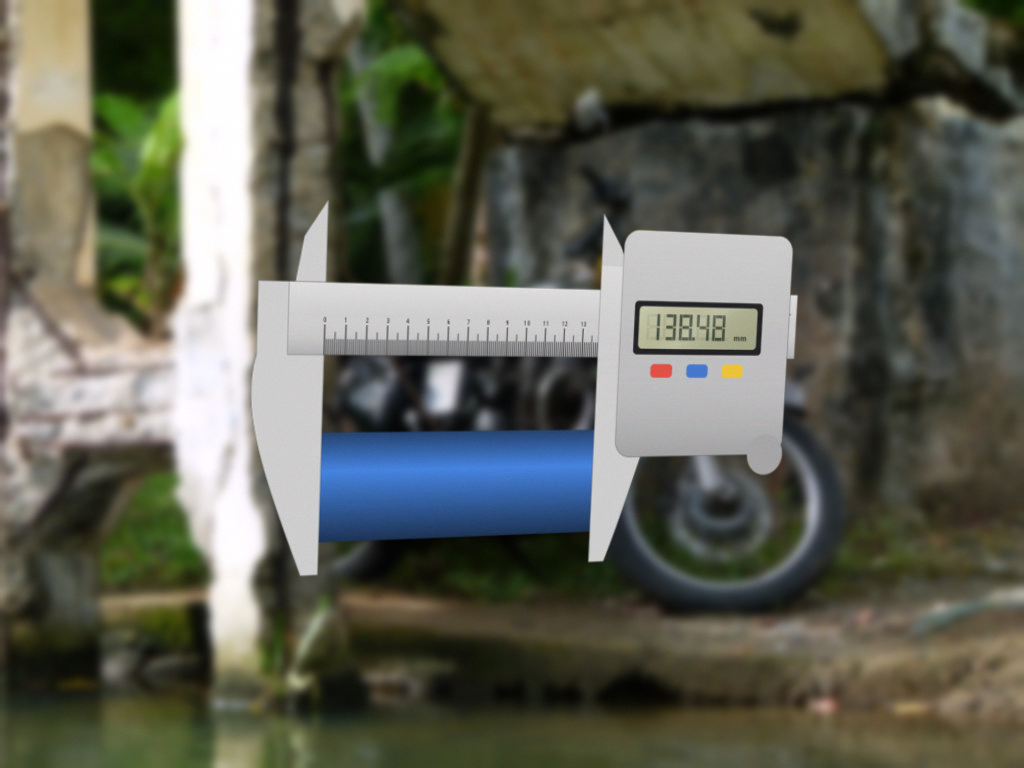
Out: 138.48; mm
